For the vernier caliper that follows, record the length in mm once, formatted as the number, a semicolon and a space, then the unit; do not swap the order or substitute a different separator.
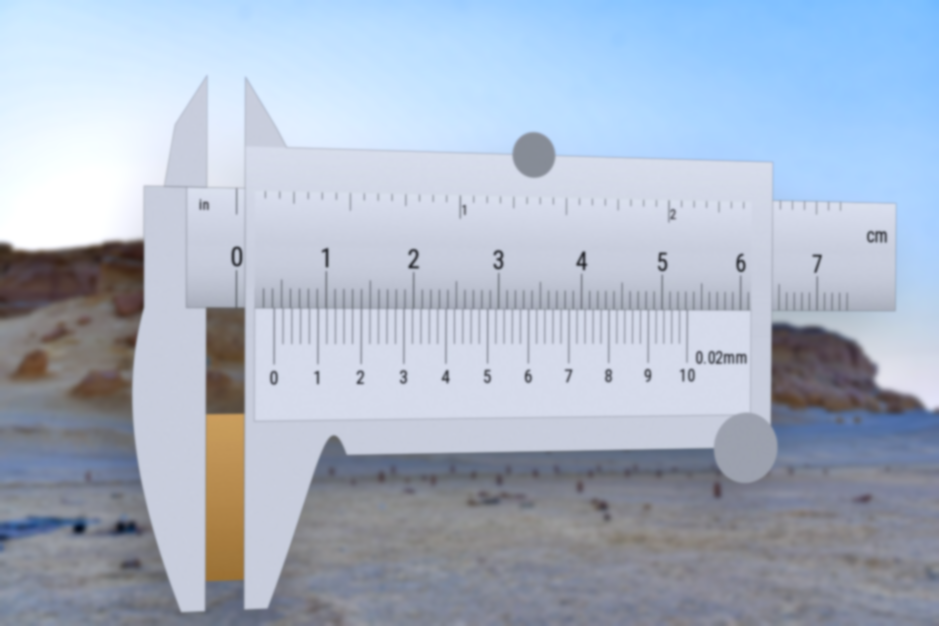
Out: 4.2; mm
